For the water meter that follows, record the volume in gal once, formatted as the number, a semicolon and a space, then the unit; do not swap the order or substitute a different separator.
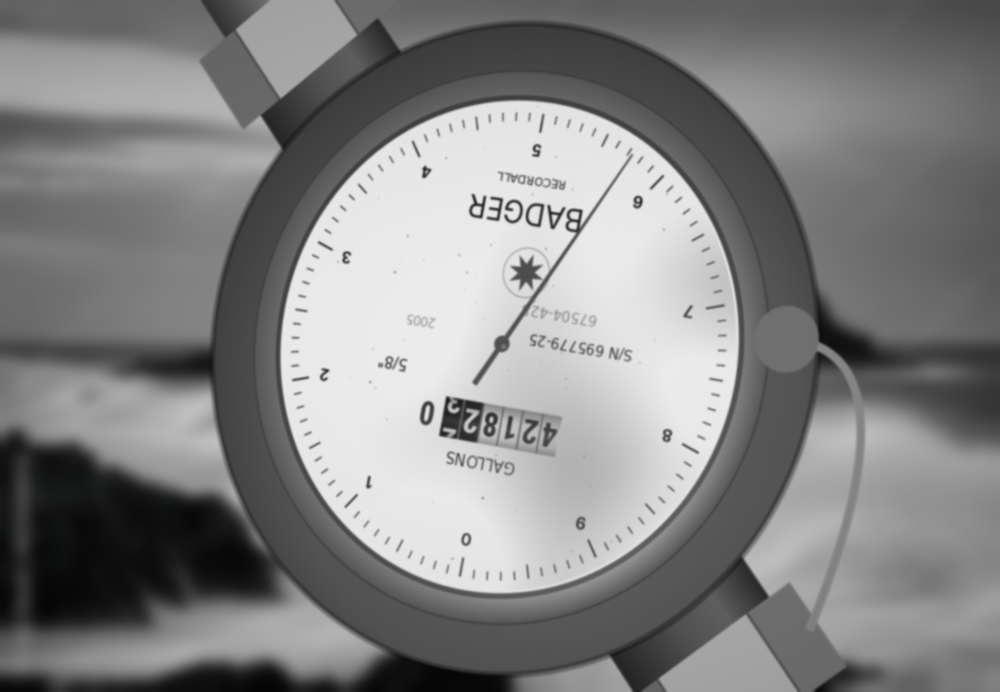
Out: 4218225.7; gal
